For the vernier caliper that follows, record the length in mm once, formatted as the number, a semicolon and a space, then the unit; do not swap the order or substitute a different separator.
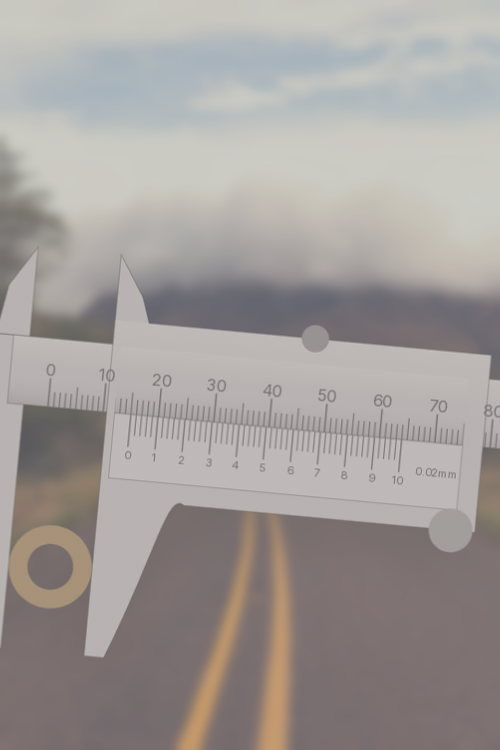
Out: 15.0; mm
